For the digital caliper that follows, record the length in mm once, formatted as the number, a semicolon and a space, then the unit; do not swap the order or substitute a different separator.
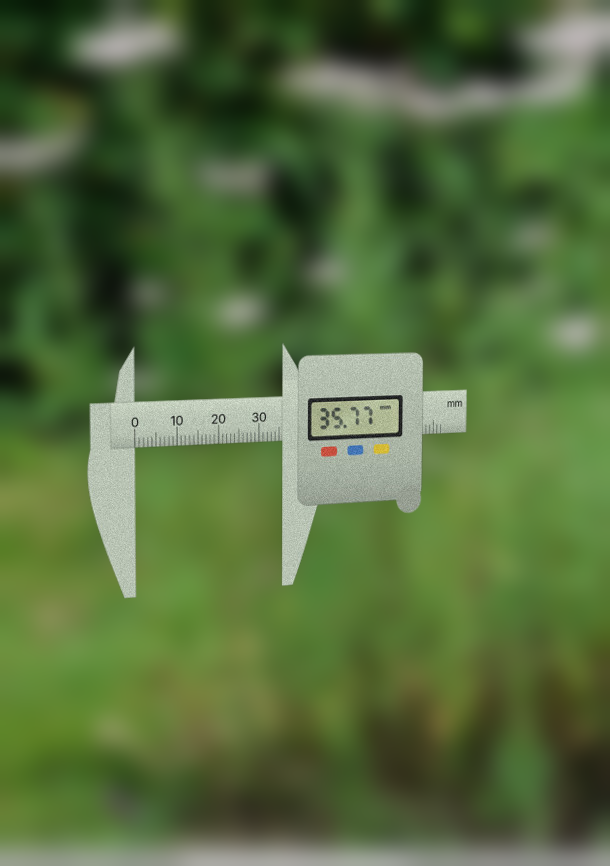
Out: 35.77; mm
